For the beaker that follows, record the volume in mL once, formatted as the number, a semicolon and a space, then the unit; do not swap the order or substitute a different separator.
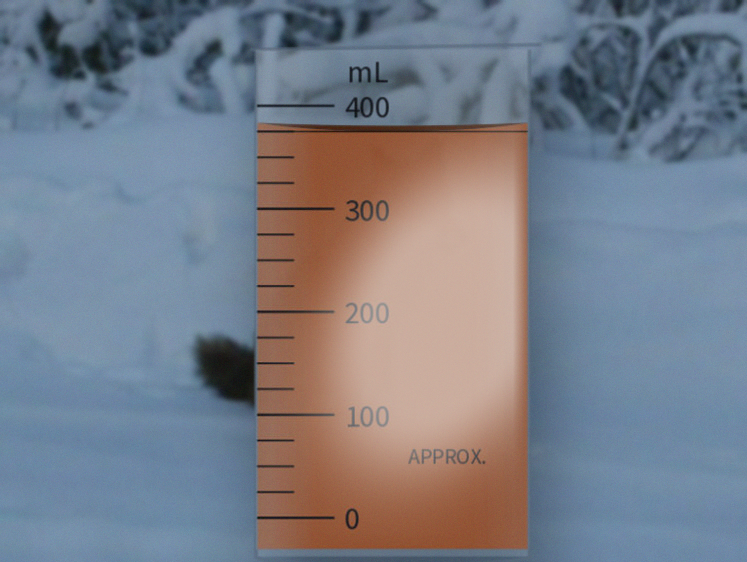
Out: 375; mL
